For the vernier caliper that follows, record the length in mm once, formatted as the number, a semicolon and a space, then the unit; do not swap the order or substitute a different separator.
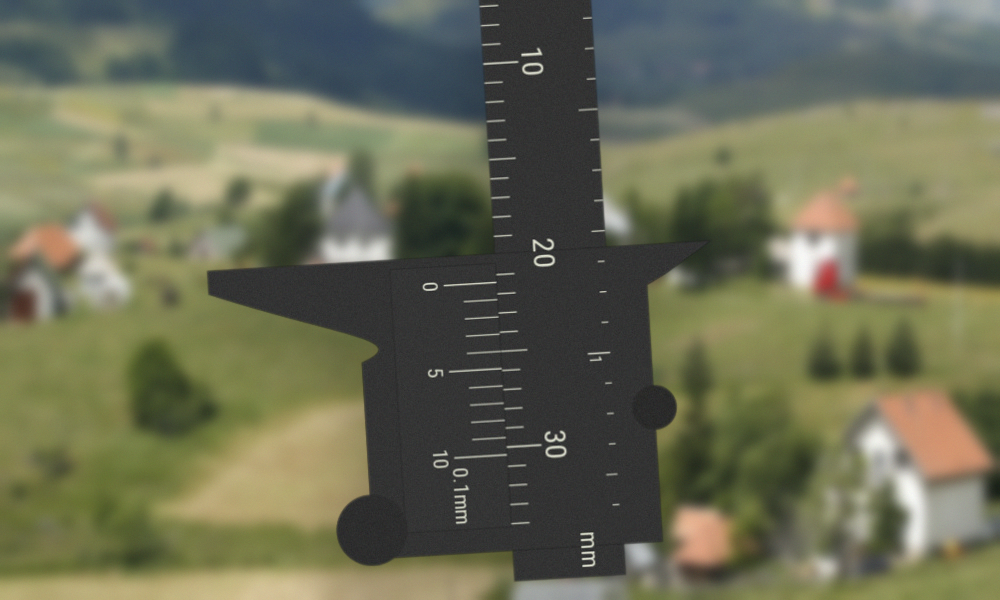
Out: 21.4; mm
